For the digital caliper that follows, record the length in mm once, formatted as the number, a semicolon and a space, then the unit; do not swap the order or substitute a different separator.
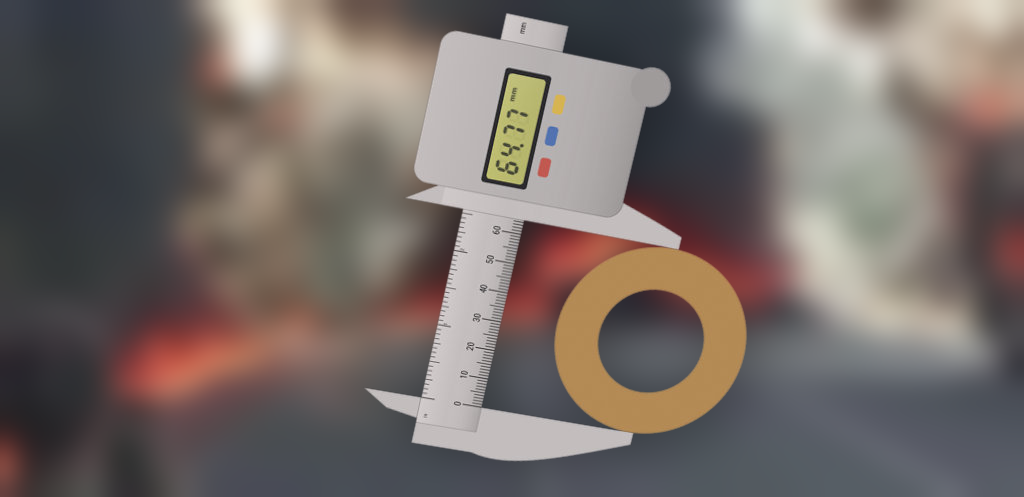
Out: 64.77; mm
